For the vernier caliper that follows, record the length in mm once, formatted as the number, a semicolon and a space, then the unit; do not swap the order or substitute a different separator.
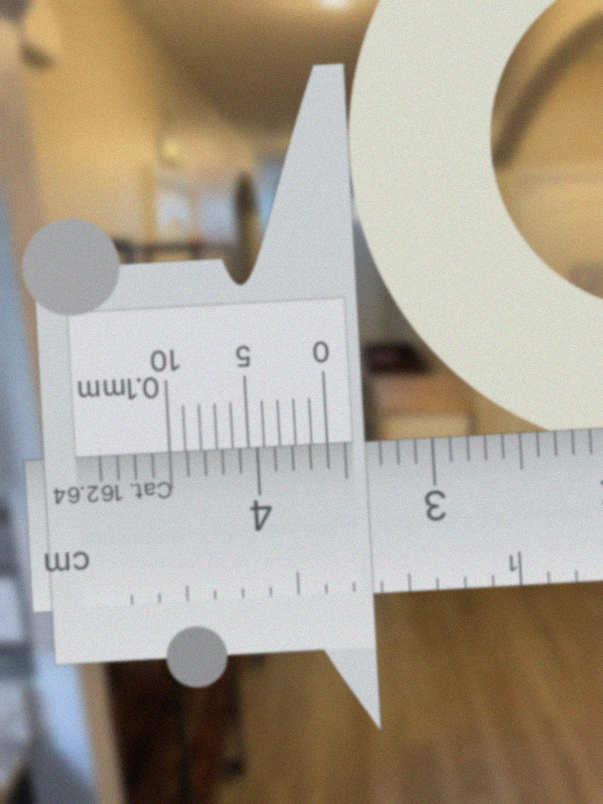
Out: 36.0; mm
